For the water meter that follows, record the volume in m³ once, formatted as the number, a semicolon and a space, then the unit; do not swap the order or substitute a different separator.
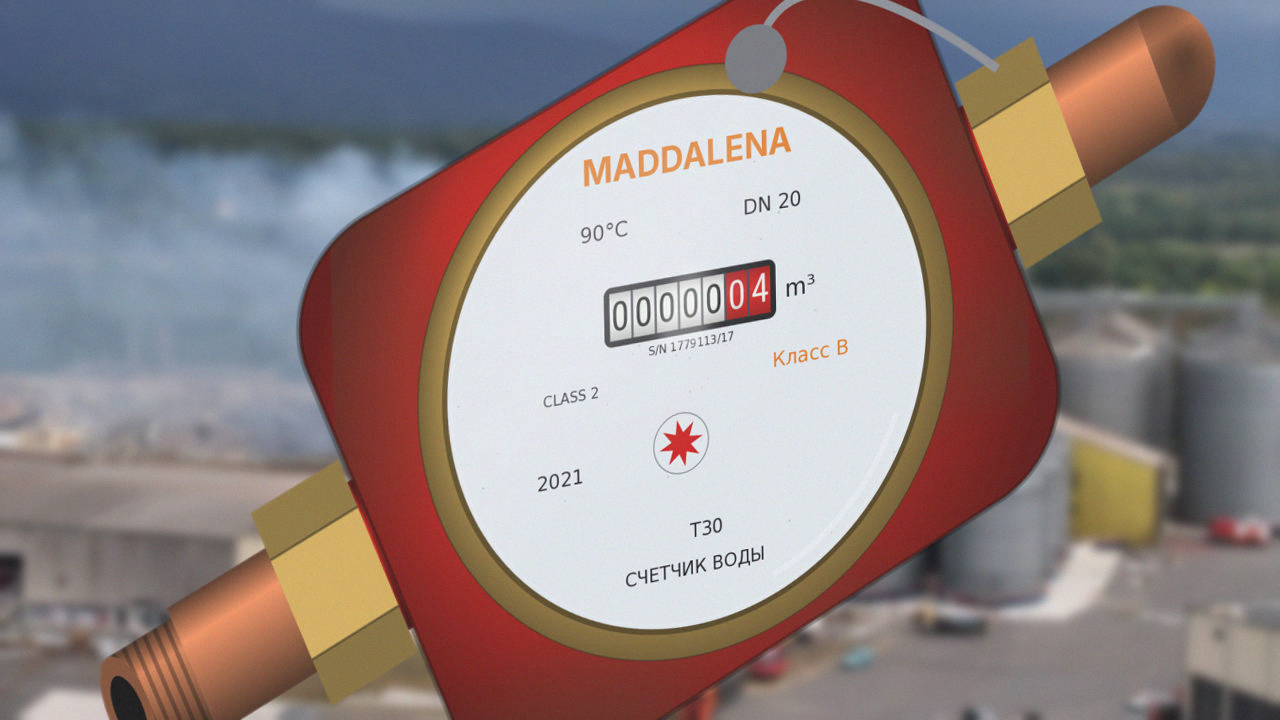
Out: 0.04; m³
